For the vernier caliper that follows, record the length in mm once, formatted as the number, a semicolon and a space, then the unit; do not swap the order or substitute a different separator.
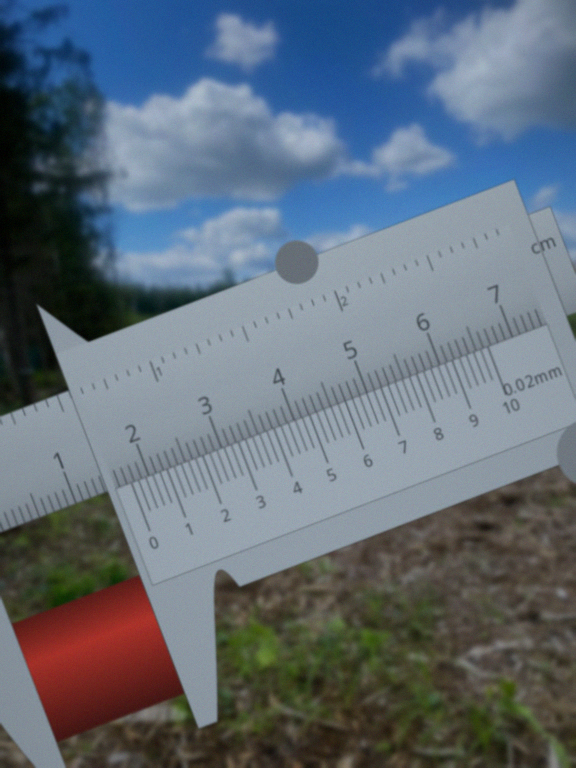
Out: 17.6; mm
